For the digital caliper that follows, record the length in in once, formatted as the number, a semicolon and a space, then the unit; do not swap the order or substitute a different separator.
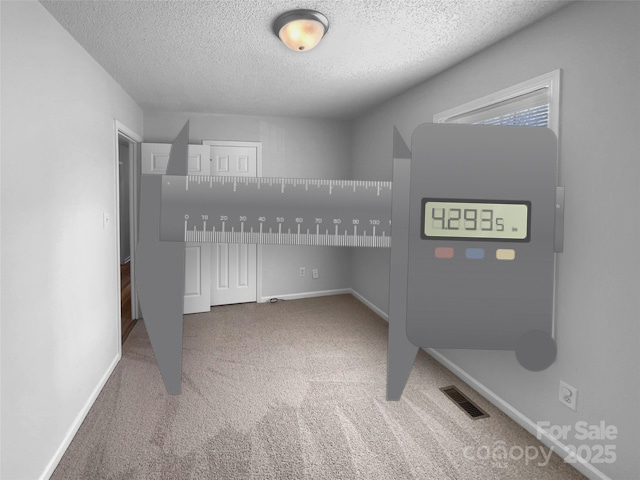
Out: 4.2935; in
